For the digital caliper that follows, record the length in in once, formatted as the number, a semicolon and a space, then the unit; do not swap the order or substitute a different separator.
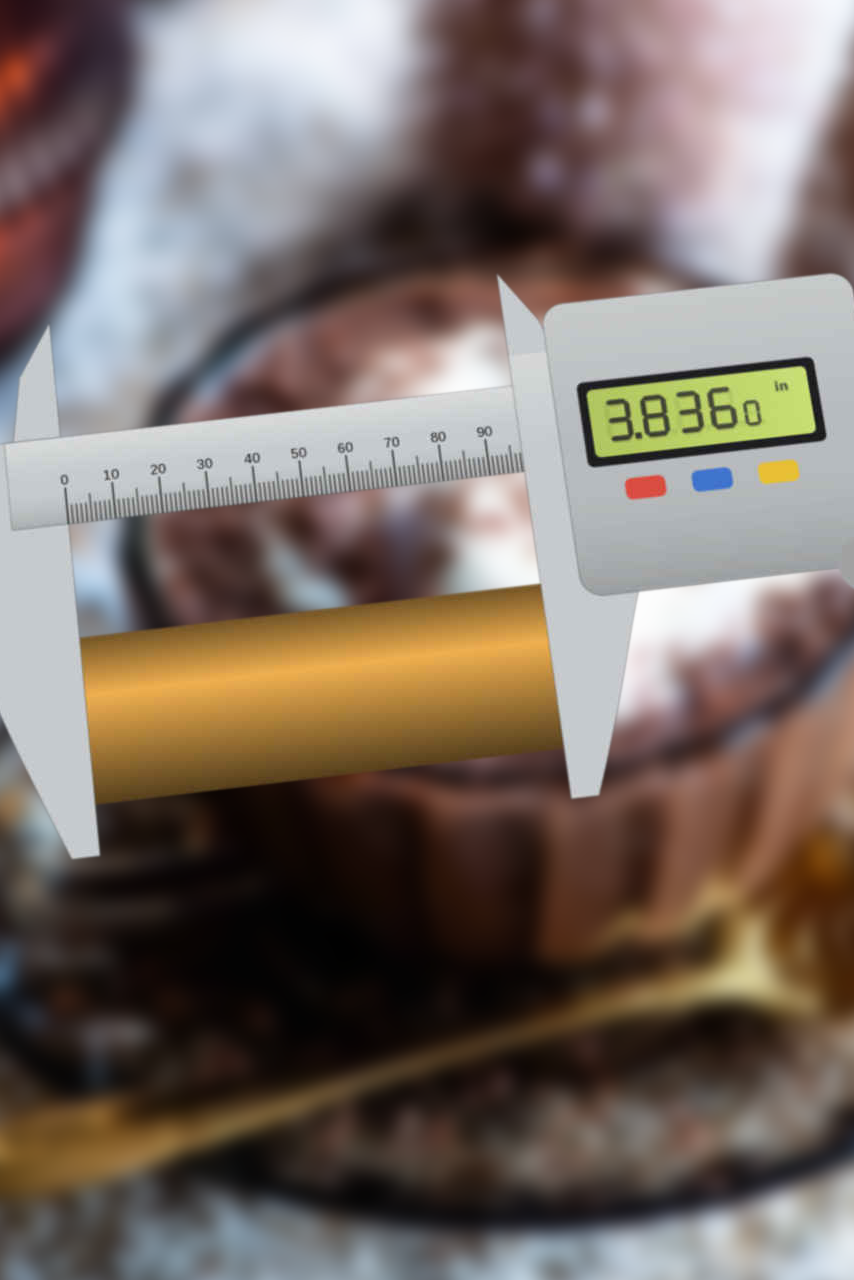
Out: 3.8360; in
